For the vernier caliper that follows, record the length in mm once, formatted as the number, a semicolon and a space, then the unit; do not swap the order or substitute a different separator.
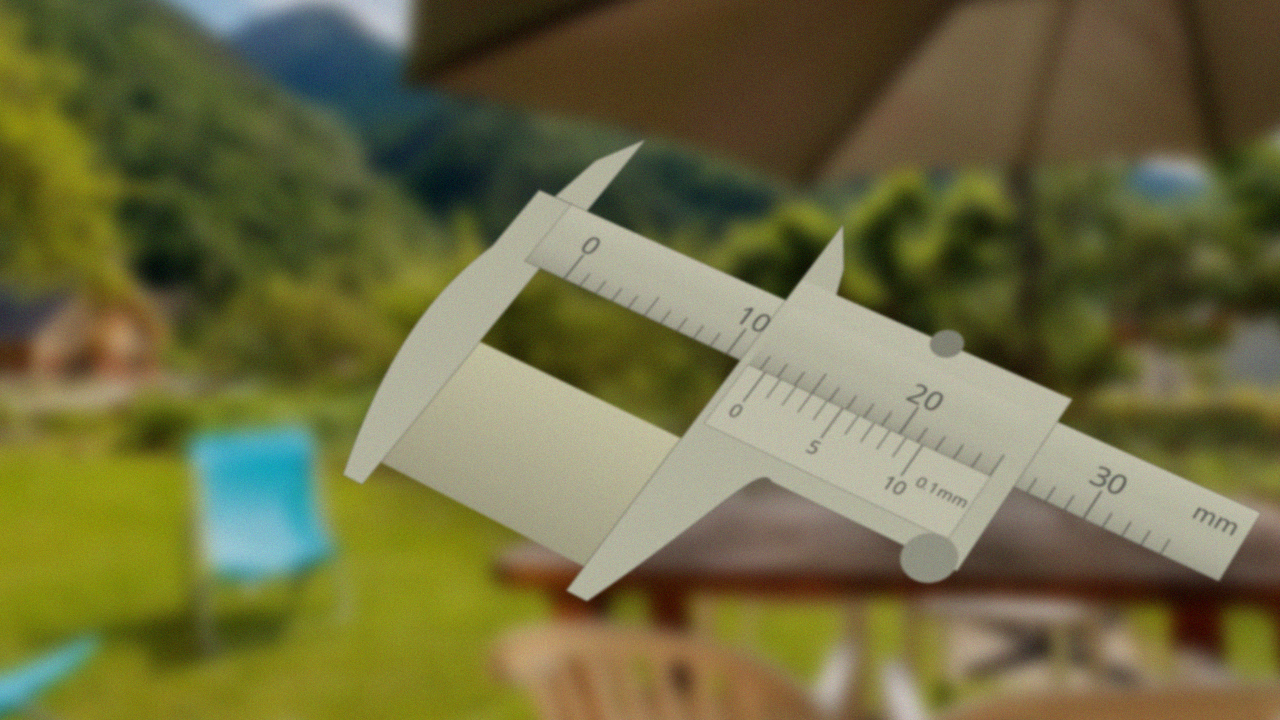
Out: 12.3; mm
